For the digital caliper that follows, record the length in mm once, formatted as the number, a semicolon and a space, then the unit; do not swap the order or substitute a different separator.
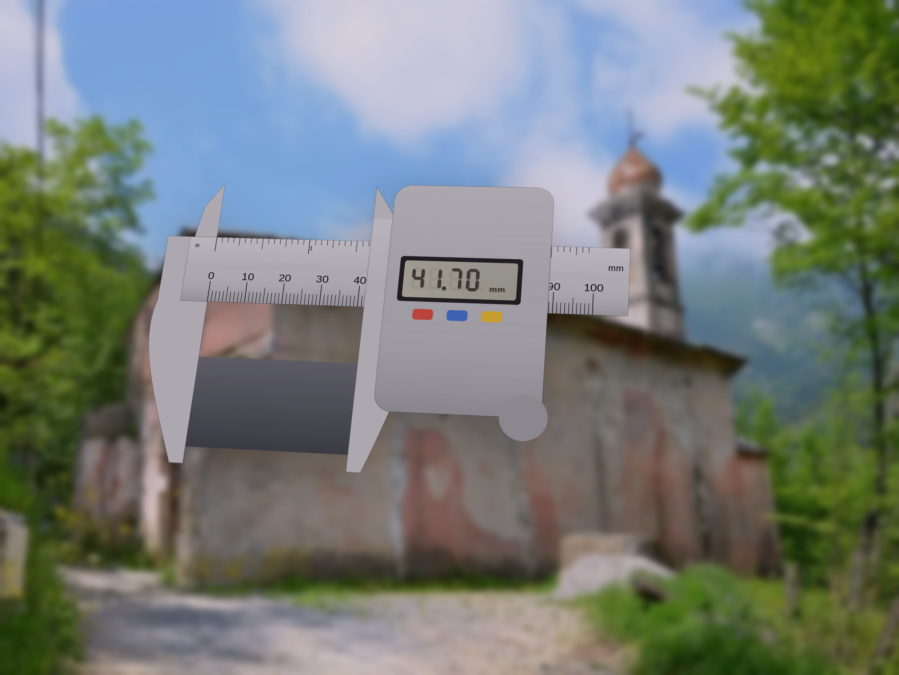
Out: 41.70; mm
